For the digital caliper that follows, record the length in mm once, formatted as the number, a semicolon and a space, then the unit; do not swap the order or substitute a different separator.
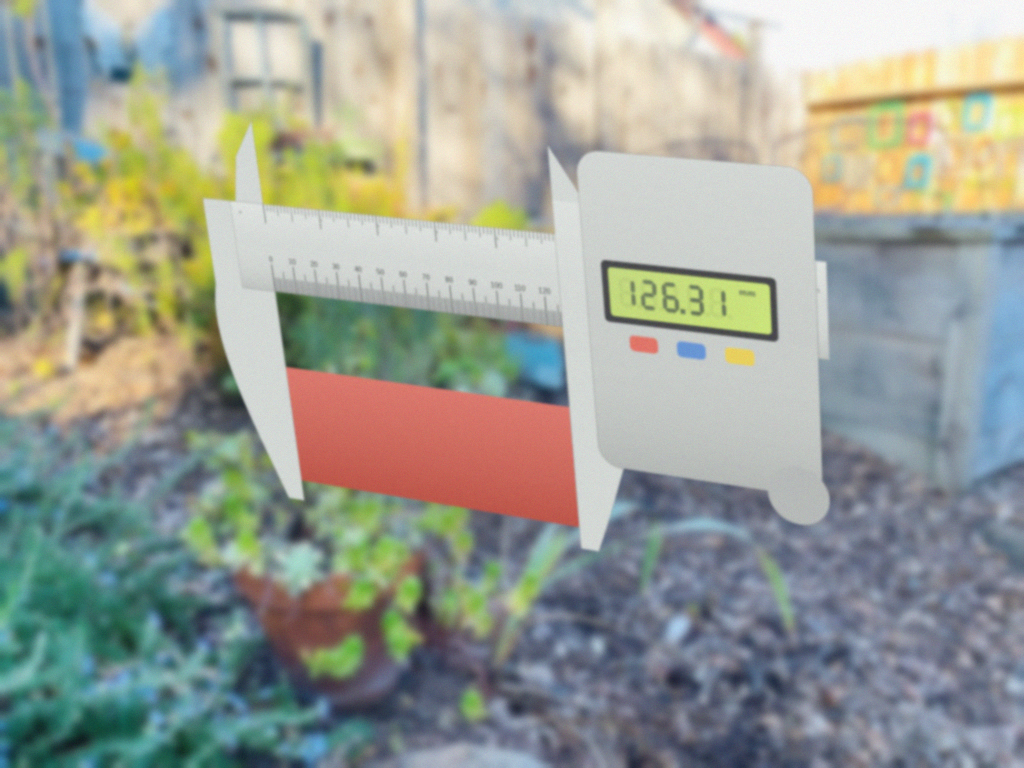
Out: 126.31; mm
